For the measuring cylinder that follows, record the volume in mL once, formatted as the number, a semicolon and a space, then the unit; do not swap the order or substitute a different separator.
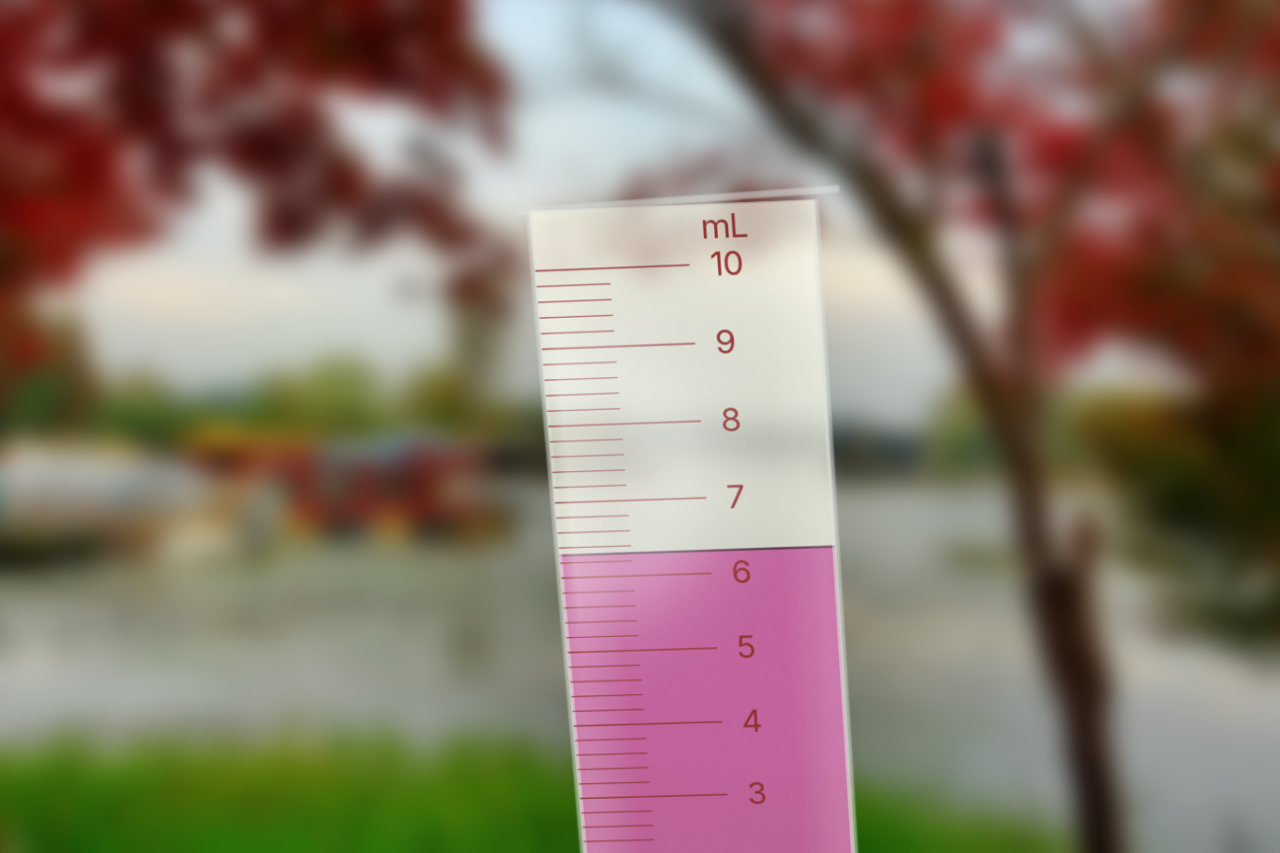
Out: 6.3; mL
